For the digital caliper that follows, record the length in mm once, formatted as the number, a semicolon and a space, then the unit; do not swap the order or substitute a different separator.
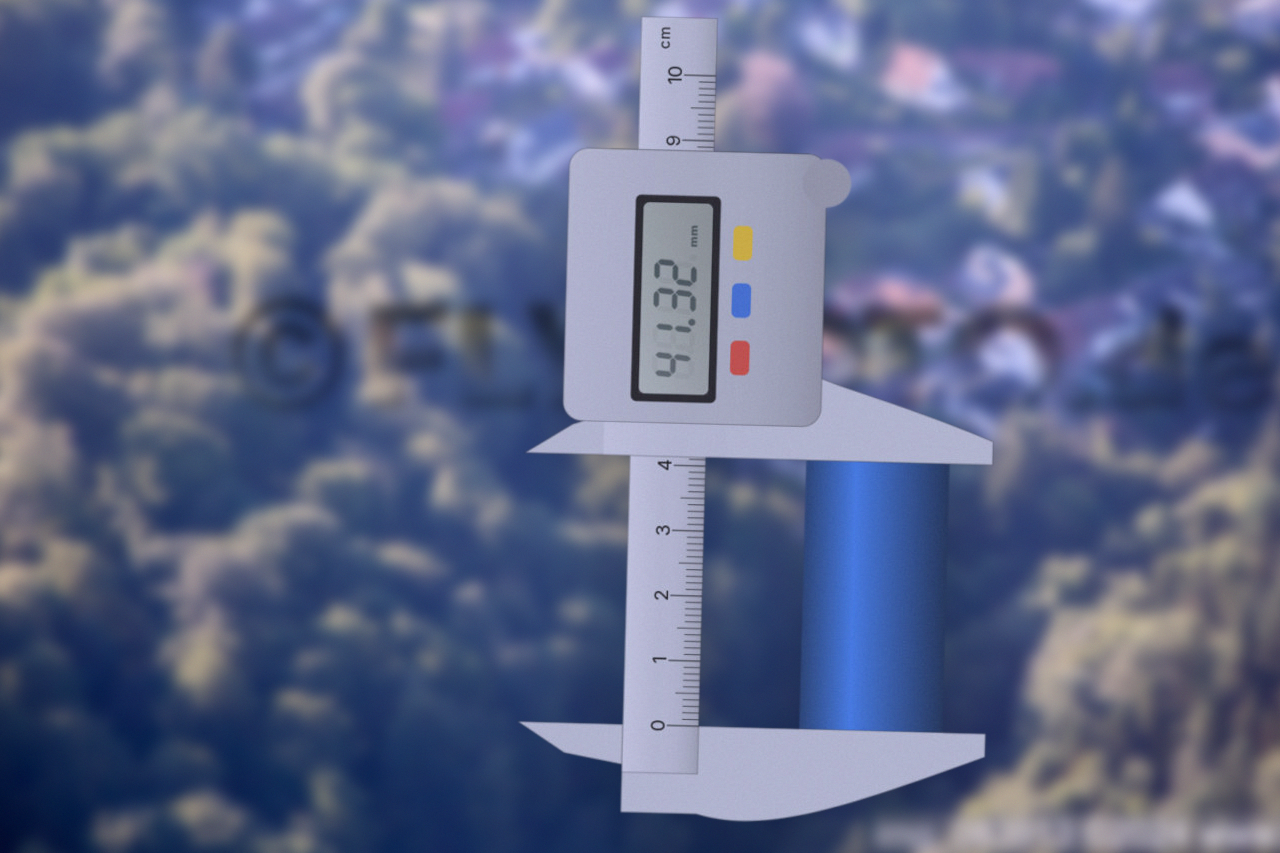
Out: 41.32; mm
